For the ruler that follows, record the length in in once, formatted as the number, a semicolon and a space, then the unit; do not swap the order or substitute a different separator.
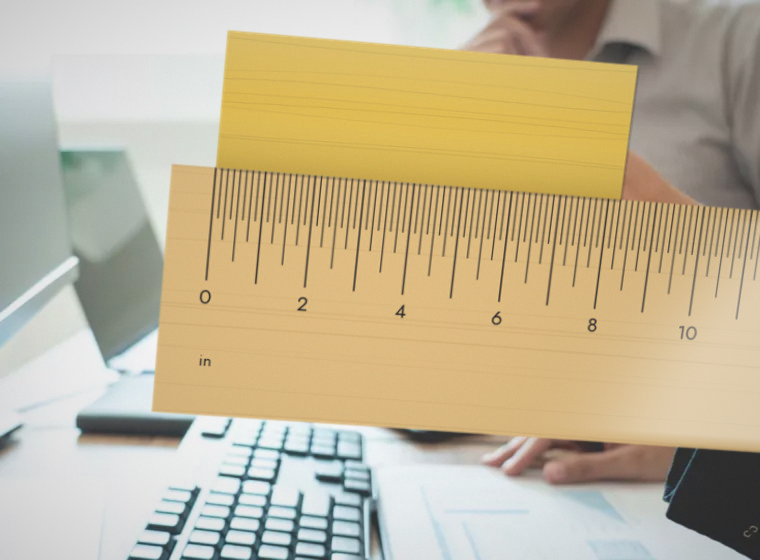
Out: 8.25; in
